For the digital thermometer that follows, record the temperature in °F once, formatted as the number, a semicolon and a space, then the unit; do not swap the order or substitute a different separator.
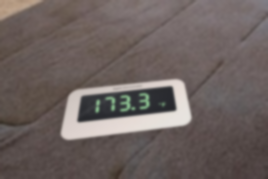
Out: 173.3; °F
